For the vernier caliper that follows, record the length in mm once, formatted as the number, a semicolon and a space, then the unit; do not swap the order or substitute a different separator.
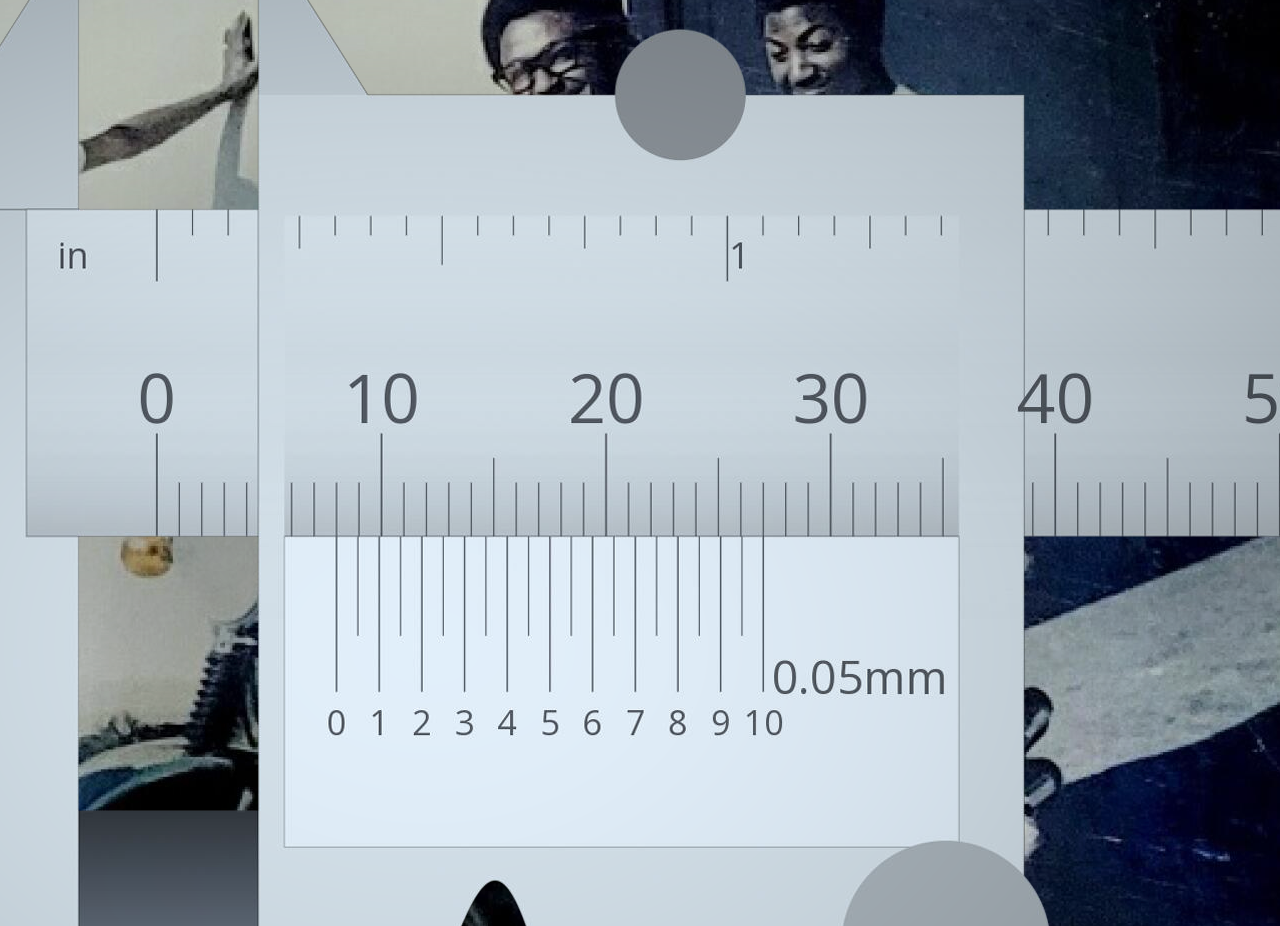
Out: 8.0; mm
